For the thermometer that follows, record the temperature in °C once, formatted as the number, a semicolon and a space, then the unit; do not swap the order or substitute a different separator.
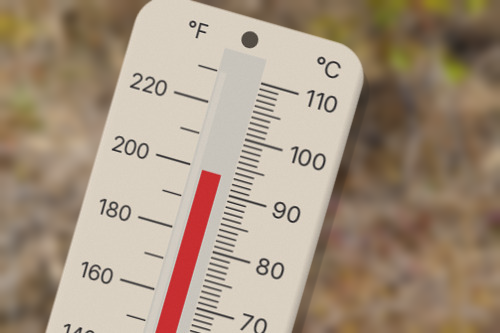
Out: 93; °C
